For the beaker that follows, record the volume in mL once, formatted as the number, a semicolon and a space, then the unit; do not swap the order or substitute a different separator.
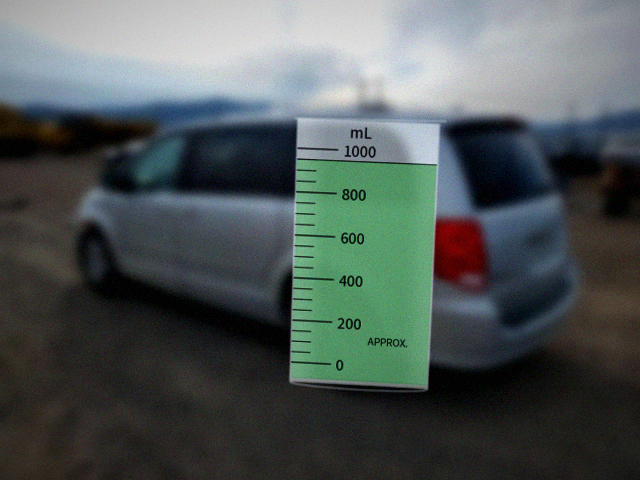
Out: 950; mL
